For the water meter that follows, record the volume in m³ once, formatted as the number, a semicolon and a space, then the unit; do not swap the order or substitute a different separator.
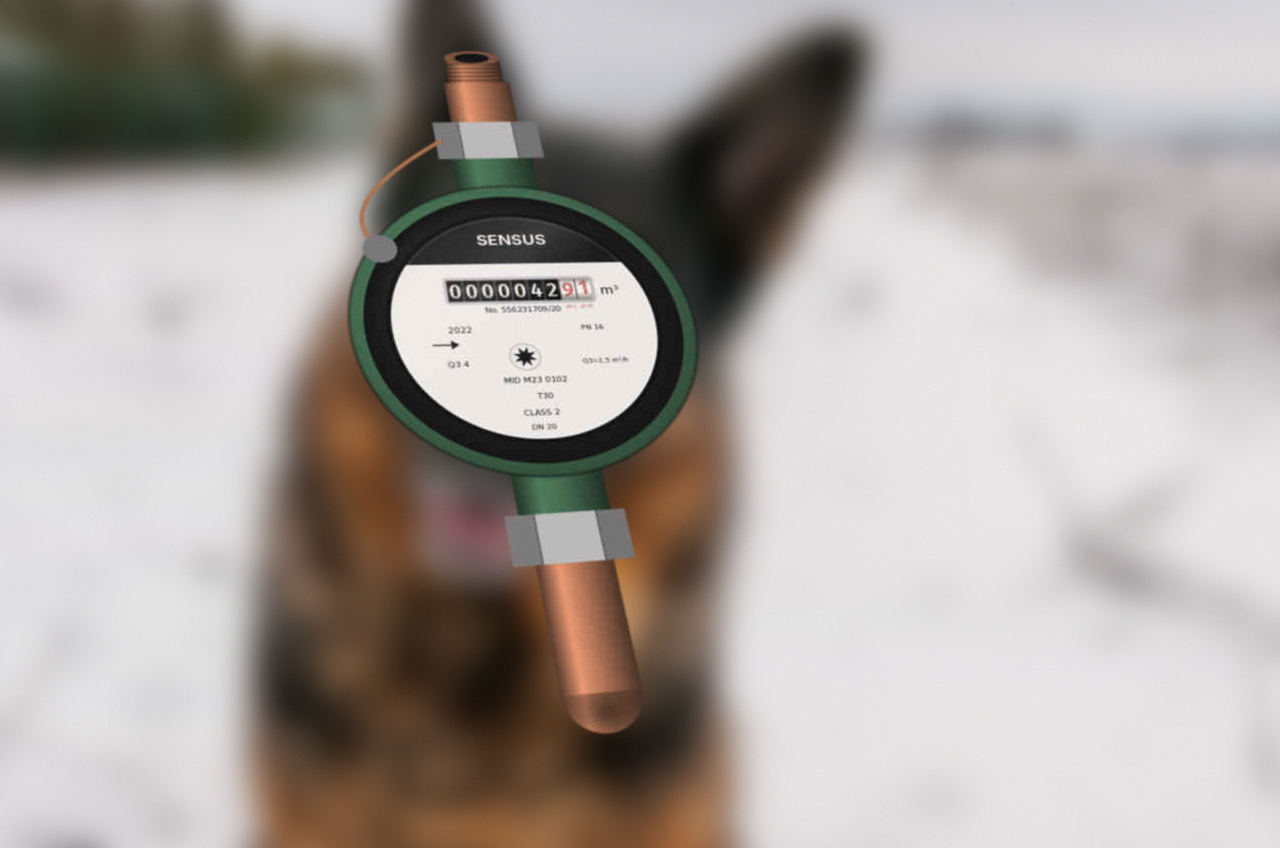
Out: 42.91; m³
